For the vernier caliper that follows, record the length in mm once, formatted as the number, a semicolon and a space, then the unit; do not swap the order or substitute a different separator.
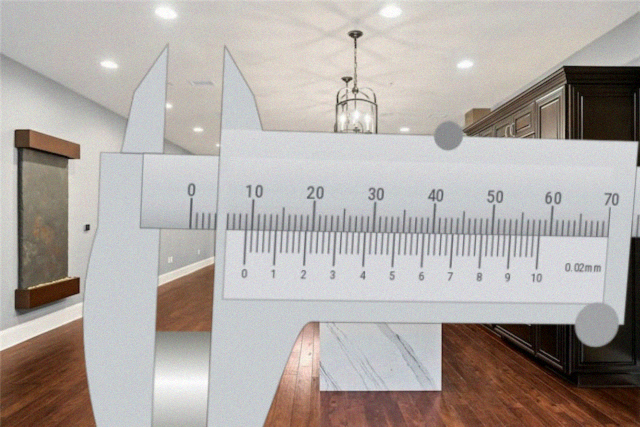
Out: 9.0; mm
